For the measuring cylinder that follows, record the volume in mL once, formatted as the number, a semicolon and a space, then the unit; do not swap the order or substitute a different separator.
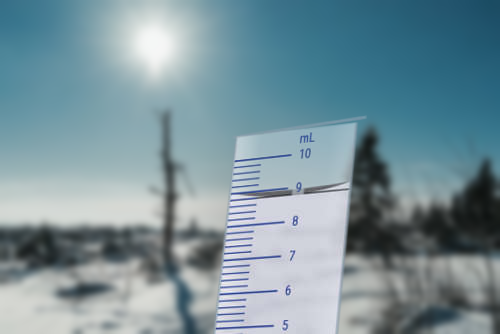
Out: 8.8; mL
